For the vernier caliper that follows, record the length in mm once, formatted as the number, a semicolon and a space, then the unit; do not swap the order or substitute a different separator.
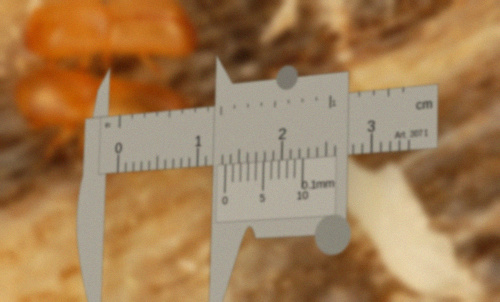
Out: 13.4; mm
